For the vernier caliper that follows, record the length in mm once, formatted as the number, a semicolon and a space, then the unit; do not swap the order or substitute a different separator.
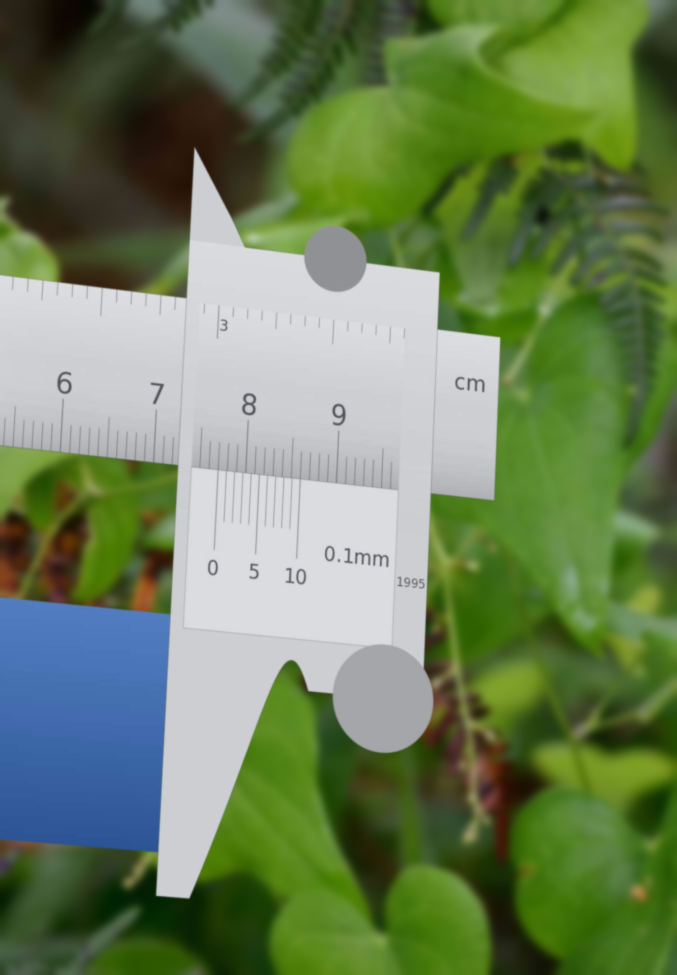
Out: 77.0; mm
